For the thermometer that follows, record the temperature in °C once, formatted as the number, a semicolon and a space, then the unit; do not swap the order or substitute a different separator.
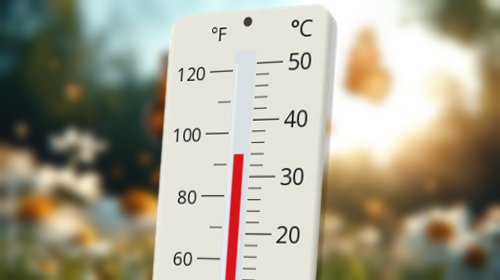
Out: 34; °C
